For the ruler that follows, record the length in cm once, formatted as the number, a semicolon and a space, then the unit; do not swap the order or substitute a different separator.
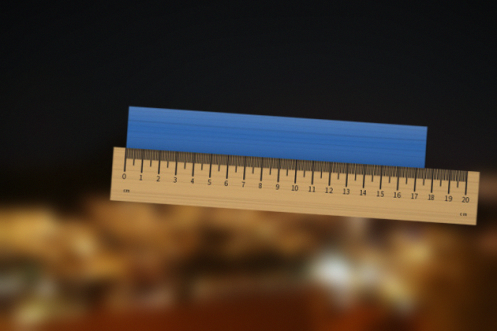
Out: 17.5; cm
